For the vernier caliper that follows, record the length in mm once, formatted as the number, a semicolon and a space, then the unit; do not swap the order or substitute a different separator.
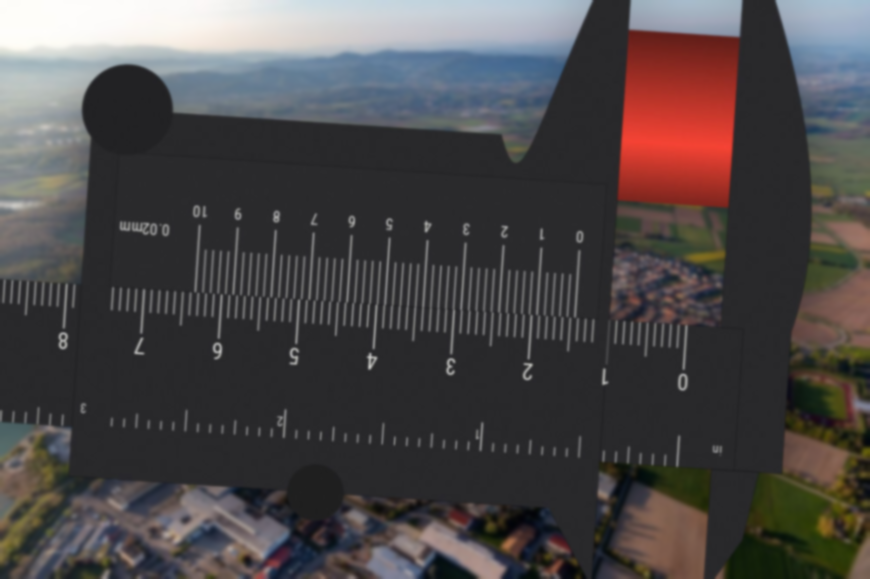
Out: 14.4; mm
